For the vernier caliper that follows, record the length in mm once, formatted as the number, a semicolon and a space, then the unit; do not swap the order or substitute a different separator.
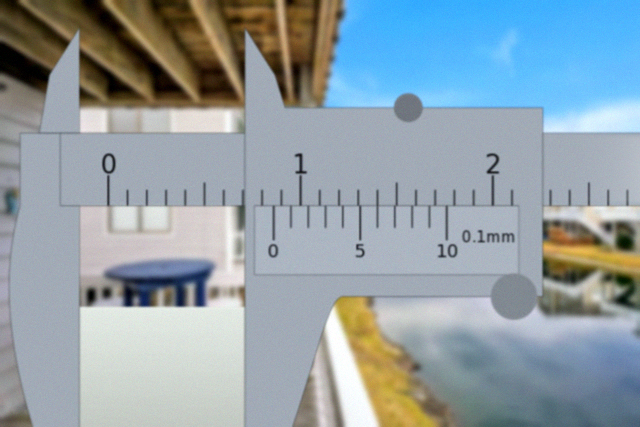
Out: 8.6; mm
